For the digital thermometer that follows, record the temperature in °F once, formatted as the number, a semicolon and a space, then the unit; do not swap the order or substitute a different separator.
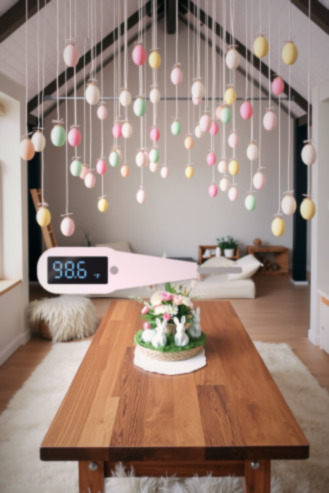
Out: 98.6; °F
